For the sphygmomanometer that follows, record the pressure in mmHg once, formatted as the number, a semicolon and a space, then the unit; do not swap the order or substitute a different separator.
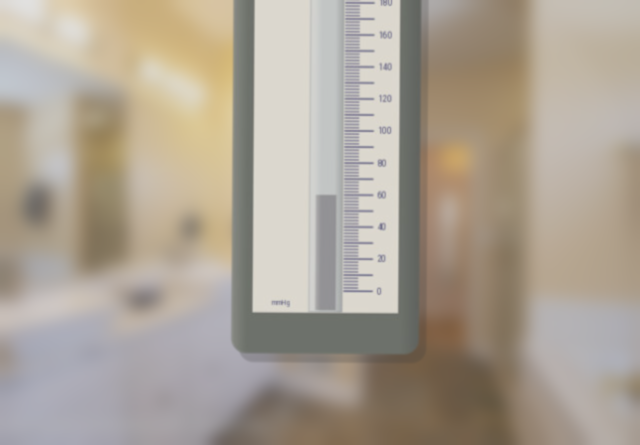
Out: 60; mmHg
